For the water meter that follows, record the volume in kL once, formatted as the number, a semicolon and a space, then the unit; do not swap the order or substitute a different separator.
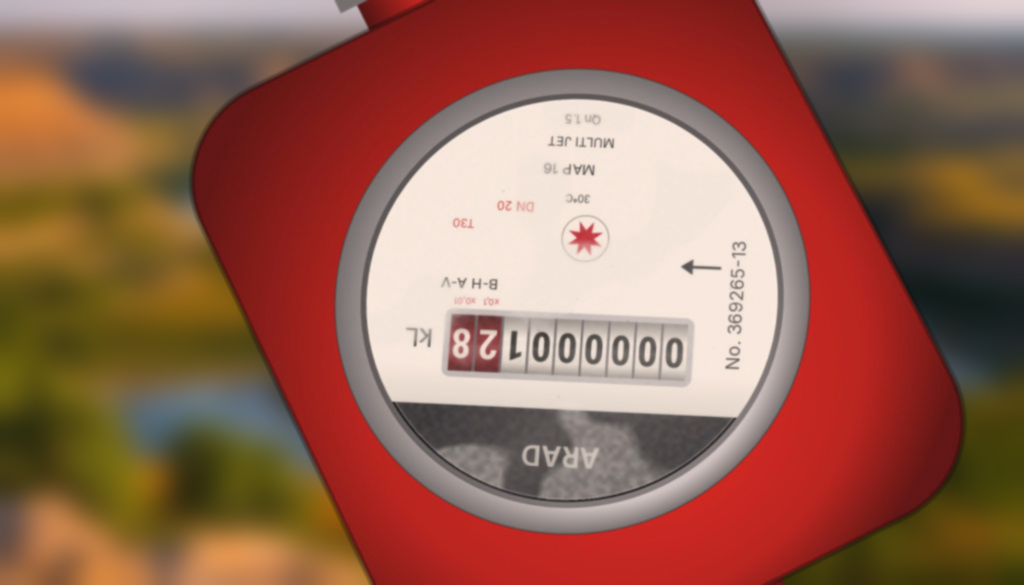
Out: 1.28; kL
